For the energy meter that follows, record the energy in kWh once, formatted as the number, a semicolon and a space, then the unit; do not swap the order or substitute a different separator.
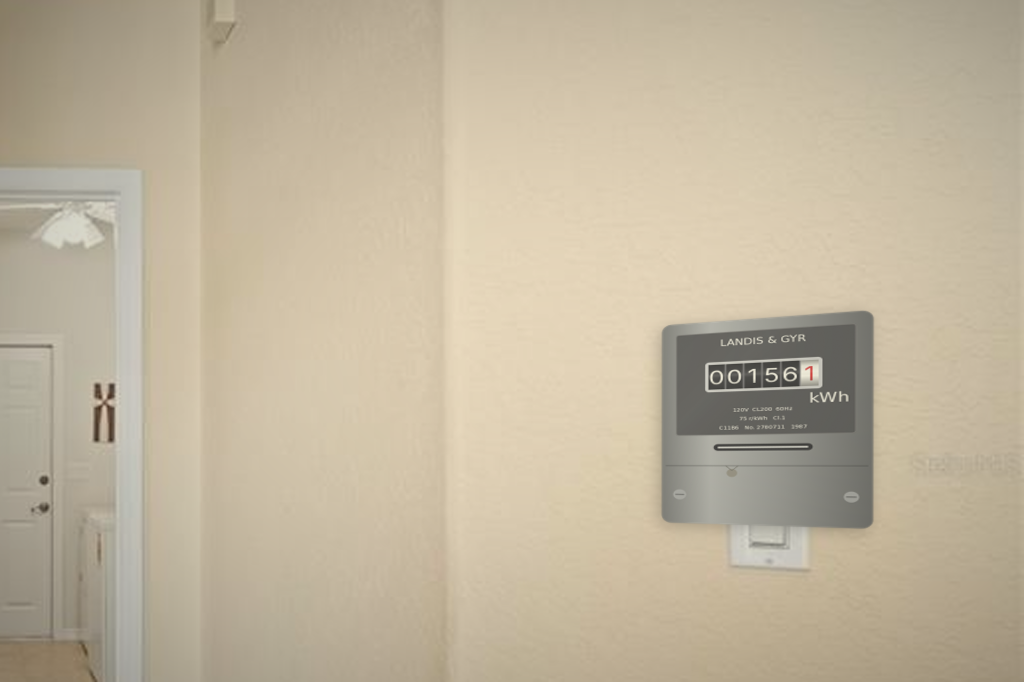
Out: 156.1; kWh
